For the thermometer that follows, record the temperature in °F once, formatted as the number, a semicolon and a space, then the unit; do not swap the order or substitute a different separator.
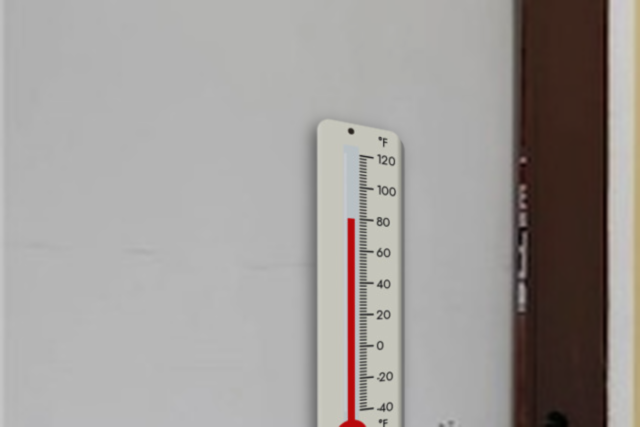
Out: 80; °F
